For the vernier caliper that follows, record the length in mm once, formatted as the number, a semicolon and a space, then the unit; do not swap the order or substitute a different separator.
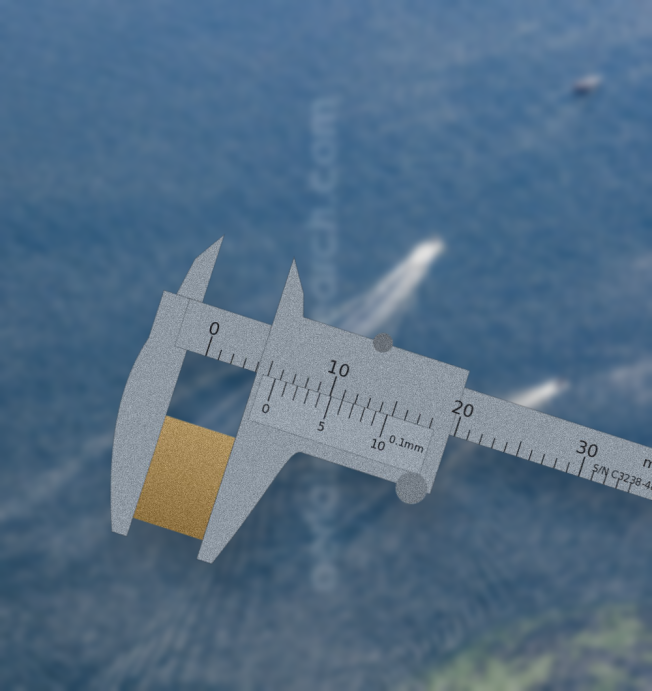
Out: 5.6; mm
